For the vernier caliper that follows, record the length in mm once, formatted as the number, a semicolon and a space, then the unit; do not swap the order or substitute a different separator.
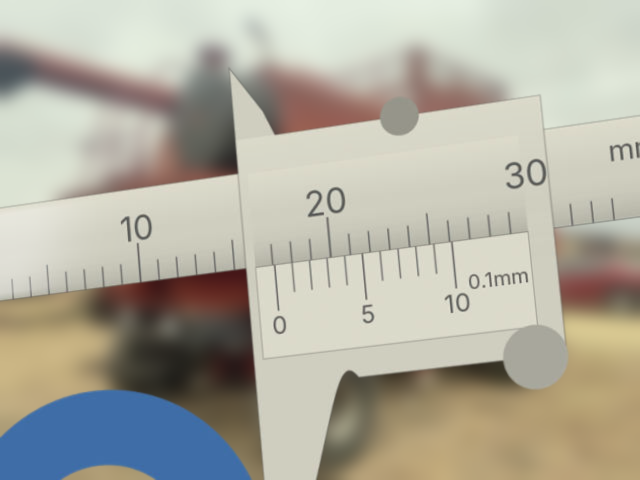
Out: 17.1; mm
